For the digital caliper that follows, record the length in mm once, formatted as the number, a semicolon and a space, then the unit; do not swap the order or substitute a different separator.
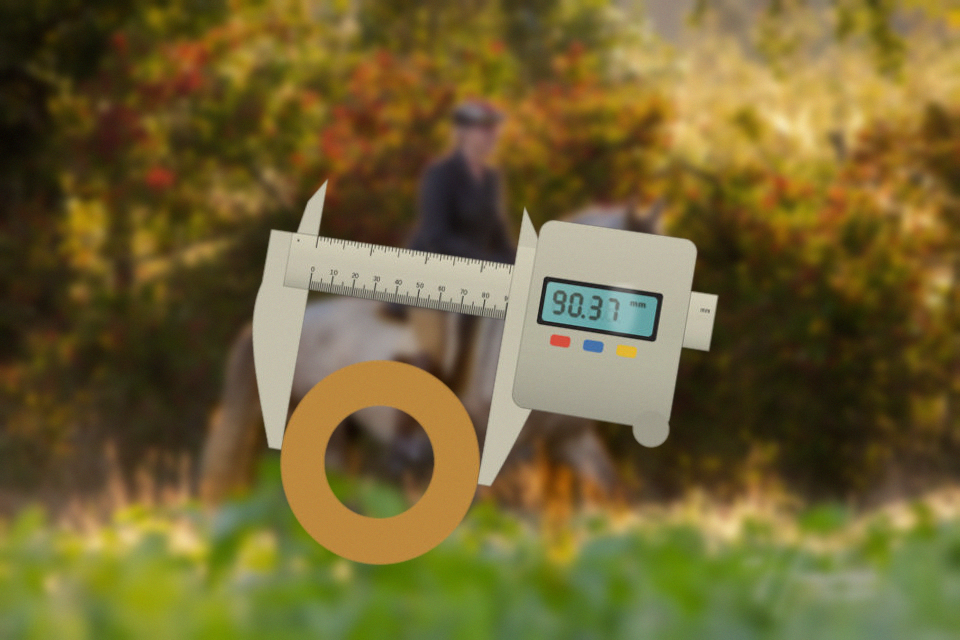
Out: 90.37; mm
